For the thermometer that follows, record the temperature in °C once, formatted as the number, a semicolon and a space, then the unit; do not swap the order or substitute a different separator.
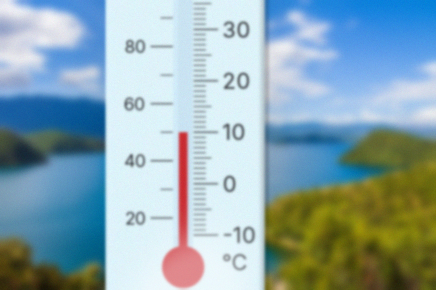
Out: 10; °C
